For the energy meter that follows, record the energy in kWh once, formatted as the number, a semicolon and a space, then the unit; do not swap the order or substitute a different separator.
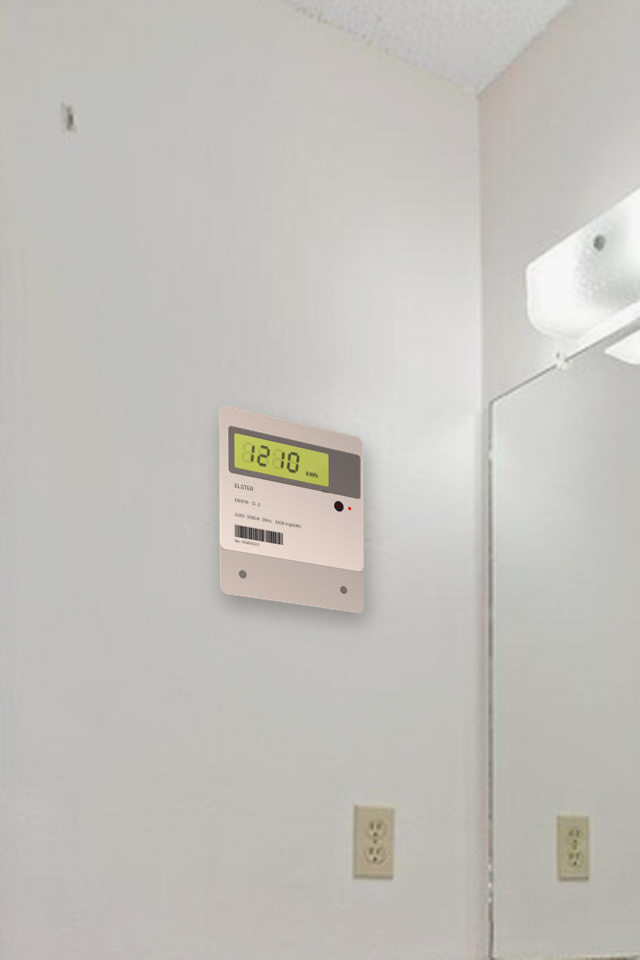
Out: 1210; kWh
